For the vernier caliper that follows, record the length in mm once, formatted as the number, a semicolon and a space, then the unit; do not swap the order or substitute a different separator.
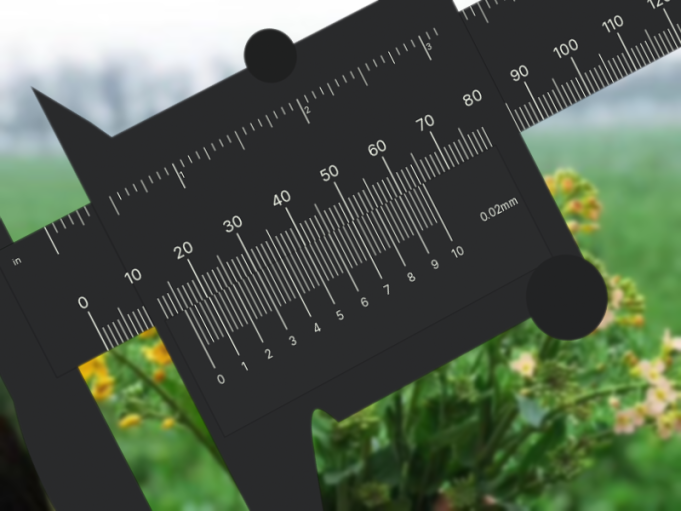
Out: 15.4; mm
